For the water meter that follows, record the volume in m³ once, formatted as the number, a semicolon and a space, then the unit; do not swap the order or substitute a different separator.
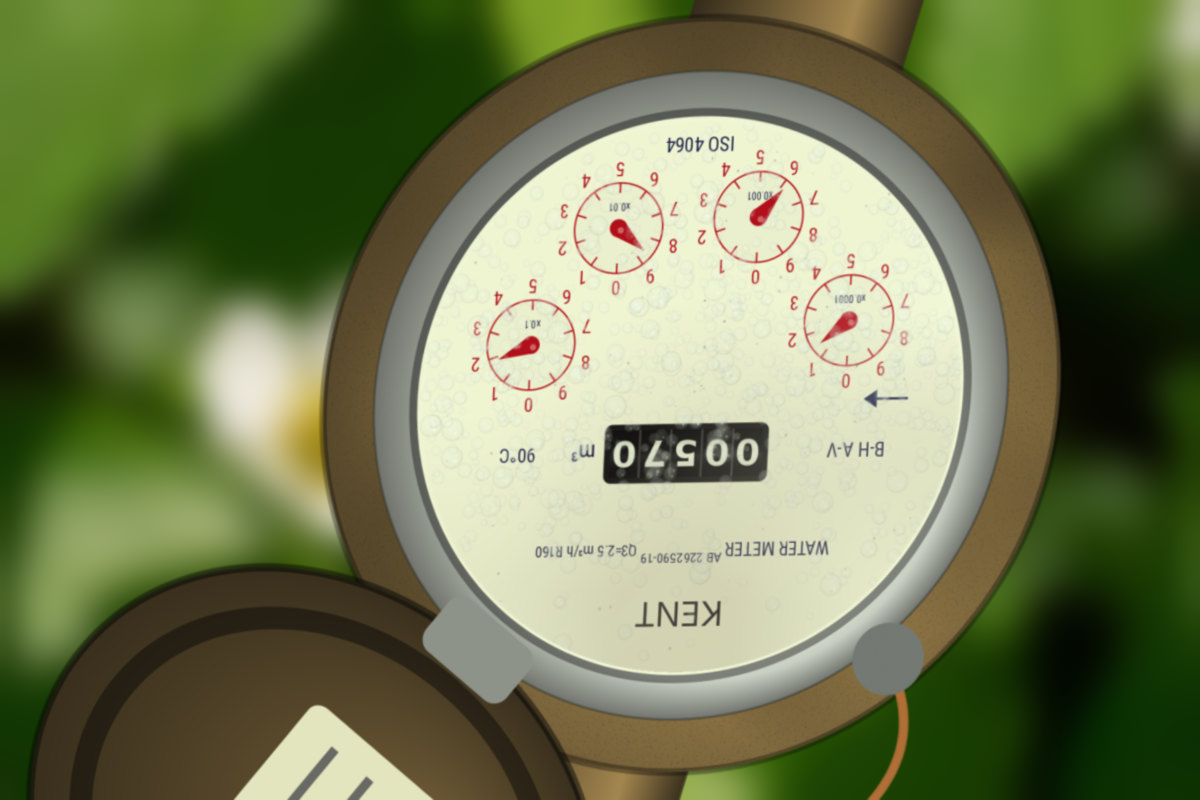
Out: 570.1861; m³
